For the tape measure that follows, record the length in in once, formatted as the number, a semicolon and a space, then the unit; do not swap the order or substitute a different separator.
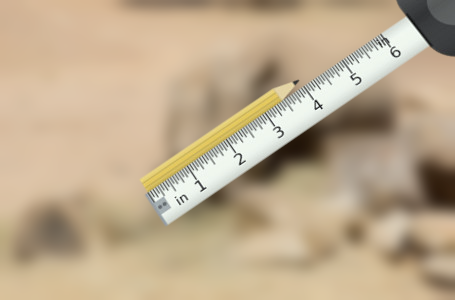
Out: 4; in
